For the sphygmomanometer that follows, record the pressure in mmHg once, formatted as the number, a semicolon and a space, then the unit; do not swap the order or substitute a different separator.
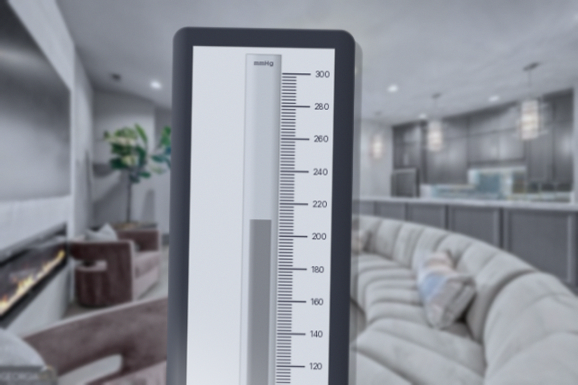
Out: 210; mmHg
